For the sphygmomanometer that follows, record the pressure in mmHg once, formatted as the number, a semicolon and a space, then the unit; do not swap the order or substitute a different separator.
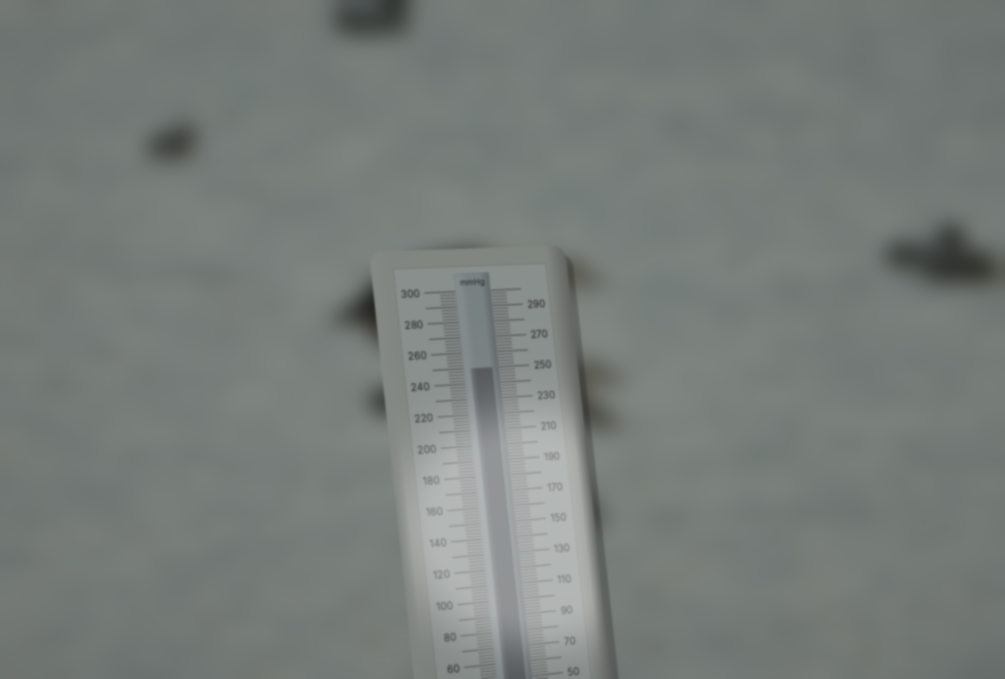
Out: 250; mmHg
